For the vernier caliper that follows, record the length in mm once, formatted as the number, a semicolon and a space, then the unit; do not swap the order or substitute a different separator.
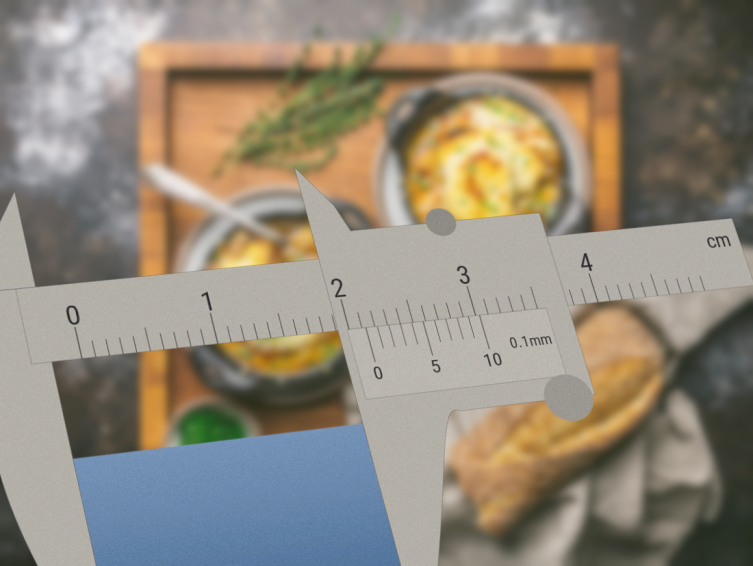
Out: 21.3; mm
